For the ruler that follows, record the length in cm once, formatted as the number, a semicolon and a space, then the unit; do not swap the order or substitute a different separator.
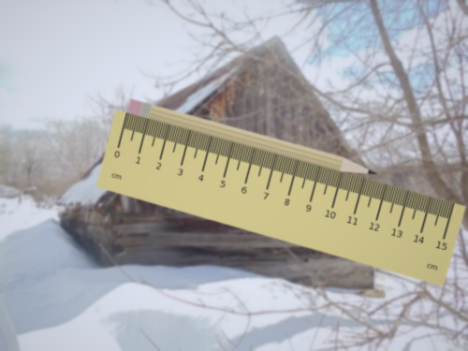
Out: 11.5; cm
